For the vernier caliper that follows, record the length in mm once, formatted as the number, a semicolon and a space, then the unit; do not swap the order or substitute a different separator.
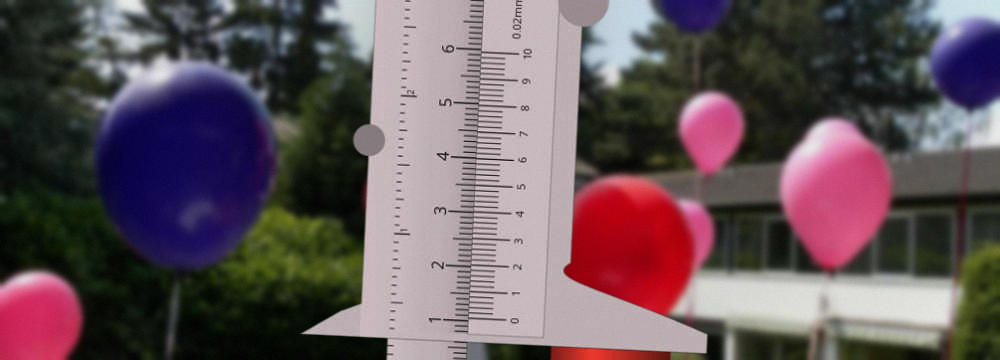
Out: 10.5; mm
